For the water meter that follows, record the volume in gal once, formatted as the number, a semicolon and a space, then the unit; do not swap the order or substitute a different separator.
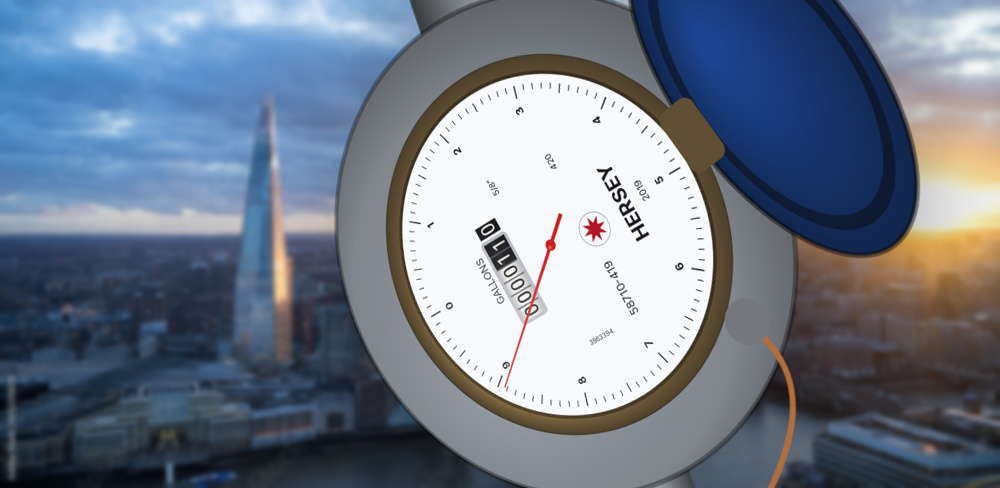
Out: 108.9; gal
